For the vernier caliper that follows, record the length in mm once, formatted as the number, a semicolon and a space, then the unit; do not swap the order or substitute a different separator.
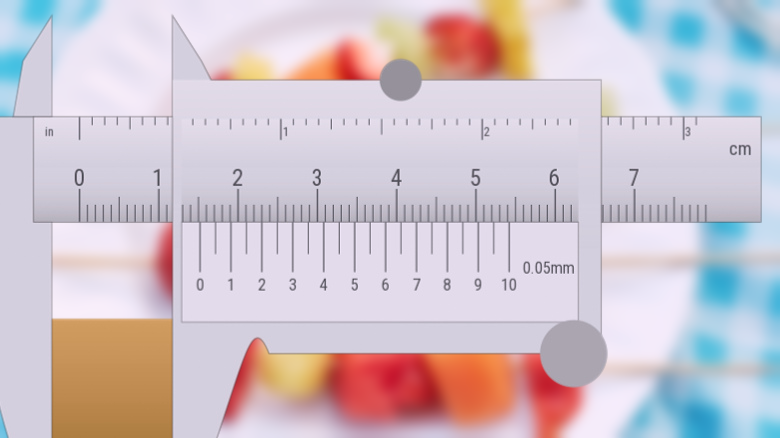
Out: 15.2; mm
